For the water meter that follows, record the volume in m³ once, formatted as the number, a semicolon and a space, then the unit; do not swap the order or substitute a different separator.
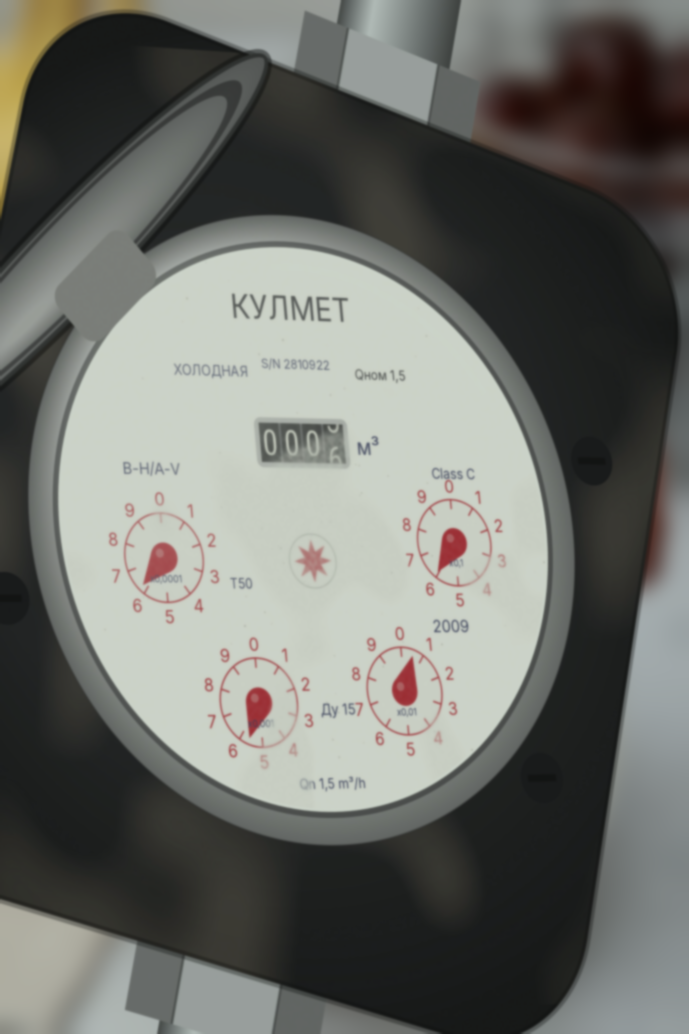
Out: 5.6056; m³
